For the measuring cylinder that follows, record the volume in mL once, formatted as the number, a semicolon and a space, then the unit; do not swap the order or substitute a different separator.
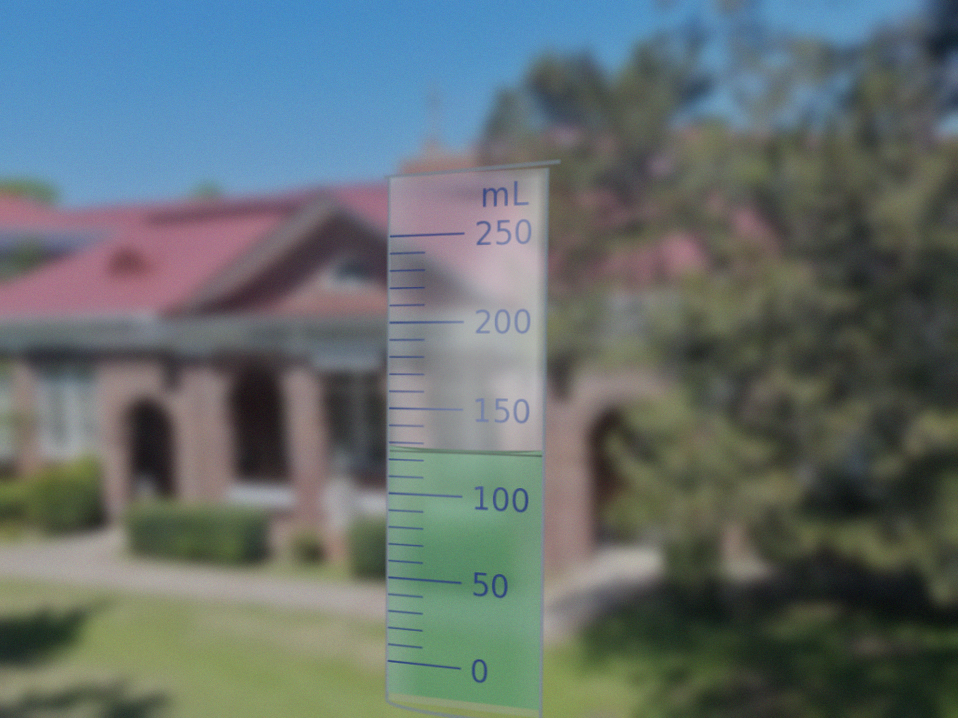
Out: 125; mL
